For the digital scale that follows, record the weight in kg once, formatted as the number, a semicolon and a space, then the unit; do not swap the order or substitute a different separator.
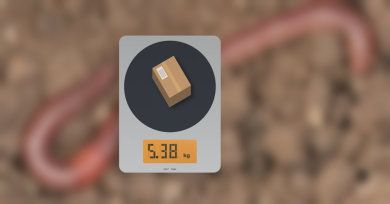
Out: 5.38; kg
